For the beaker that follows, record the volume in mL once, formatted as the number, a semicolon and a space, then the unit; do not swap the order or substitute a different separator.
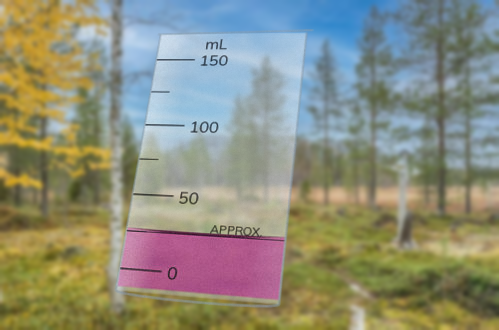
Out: 25; mL
